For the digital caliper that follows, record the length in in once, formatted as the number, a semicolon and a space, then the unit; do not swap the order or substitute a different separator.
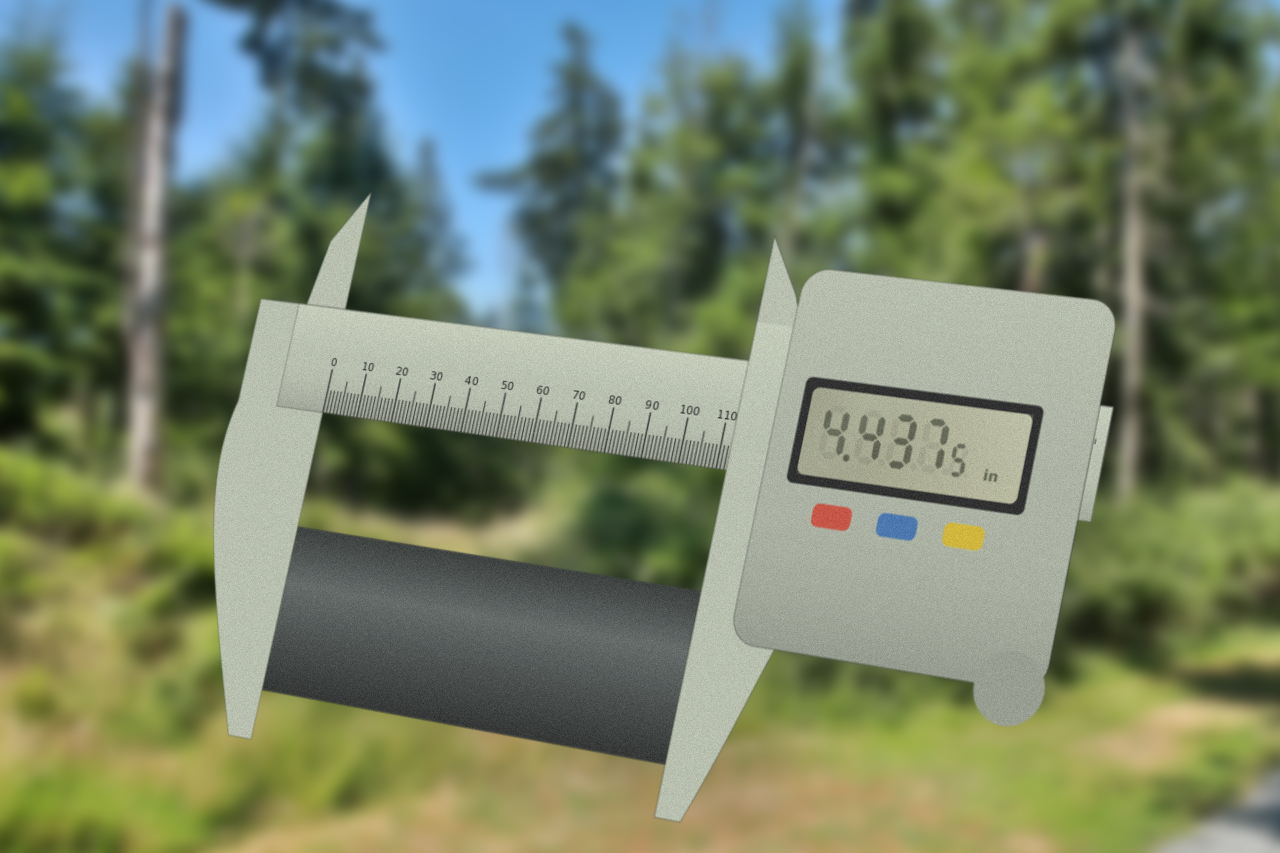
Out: 4.4375; in
